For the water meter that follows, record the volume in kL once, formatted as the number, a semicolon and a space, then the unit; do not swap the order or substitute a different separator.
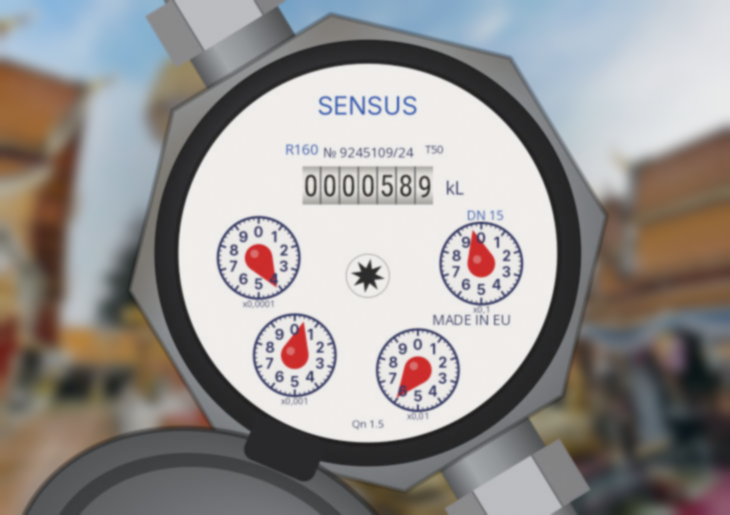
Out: 588.9604; kL
